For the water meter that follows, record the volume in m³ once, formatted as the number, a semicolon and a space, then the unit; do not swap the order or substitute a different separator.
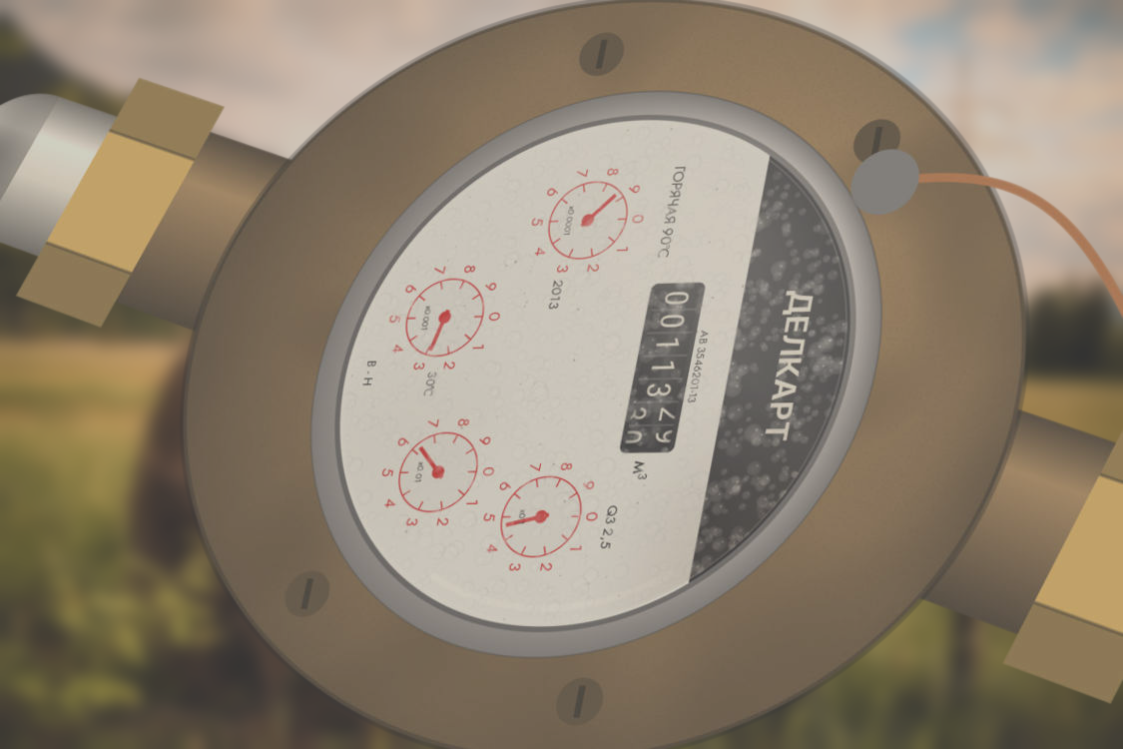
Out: 11329.4628; m³
